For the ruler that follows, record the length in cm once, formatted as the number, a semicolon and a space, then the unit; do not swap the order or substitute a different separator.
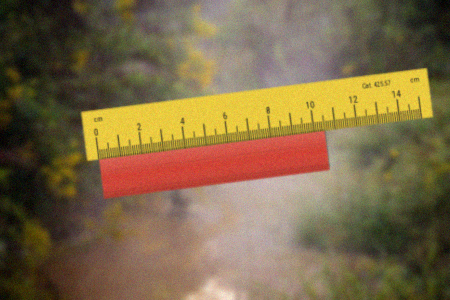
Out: 10.5; cm
